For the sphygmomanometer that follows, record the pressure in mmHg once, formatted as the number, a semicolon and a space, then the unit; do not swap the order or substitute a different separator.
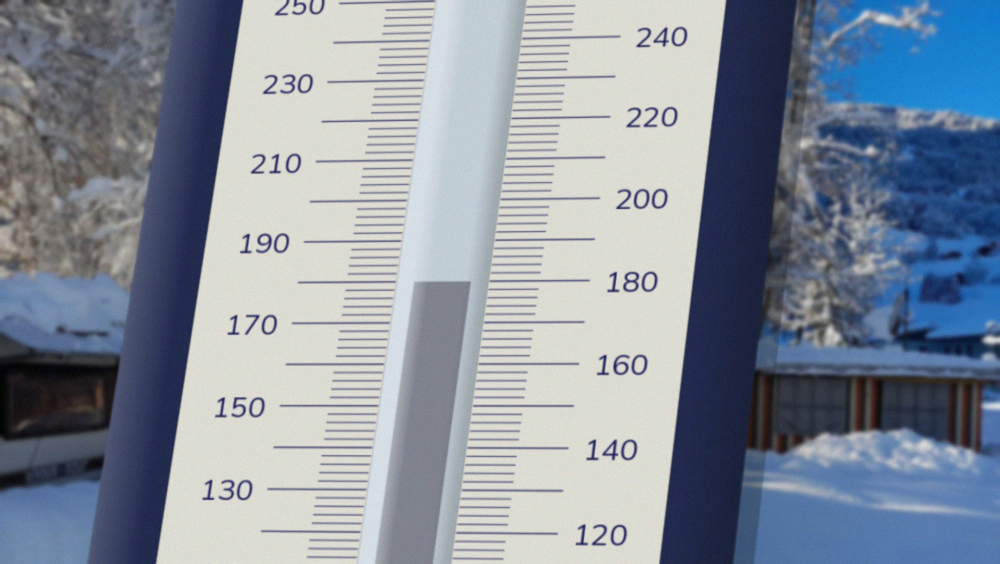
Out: 180; mmHg
